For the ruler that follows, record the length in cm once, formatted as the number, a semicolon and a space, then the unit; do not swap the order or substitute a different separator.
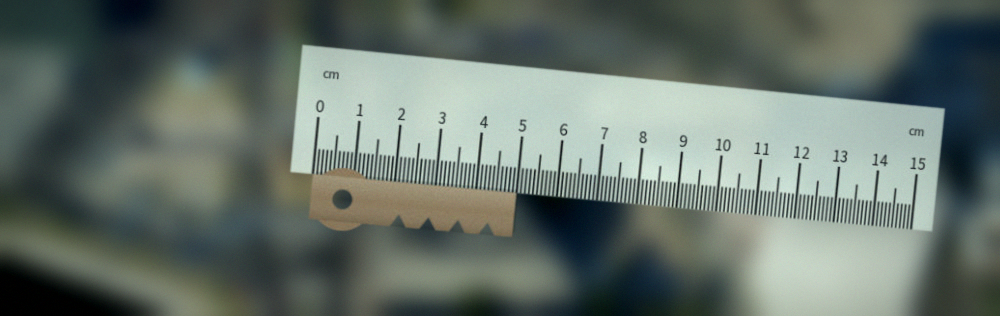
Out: 5; cm
